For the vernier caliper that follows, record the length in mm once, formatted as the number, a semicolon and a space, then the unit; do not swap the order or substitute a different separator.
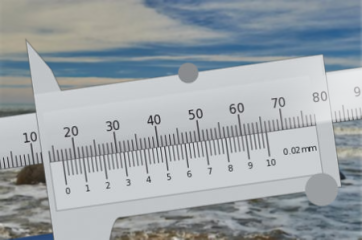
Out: 17.0; mm
